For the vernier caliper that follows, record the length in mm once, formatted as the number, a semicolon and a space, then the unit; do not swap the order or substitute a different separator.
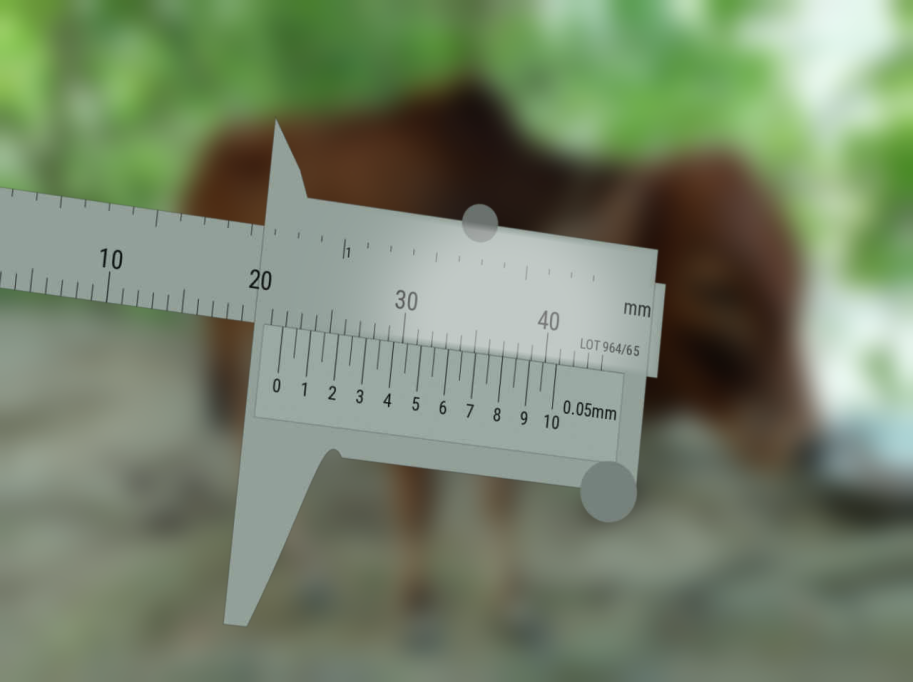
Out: 21.8; mm
